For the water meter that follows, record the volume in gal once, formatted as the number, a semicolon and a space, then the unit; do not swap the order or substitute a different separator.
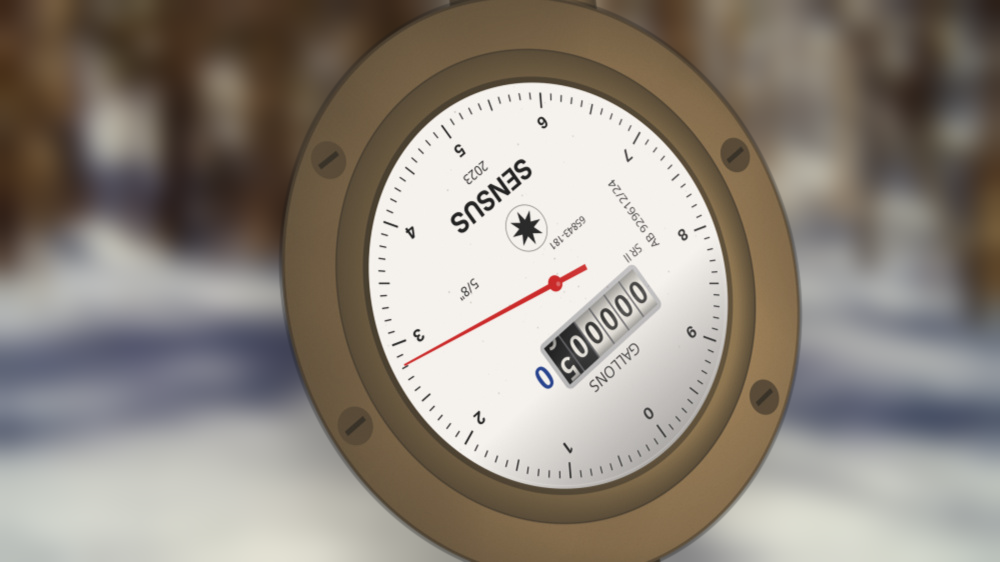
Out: 52.8; gal
